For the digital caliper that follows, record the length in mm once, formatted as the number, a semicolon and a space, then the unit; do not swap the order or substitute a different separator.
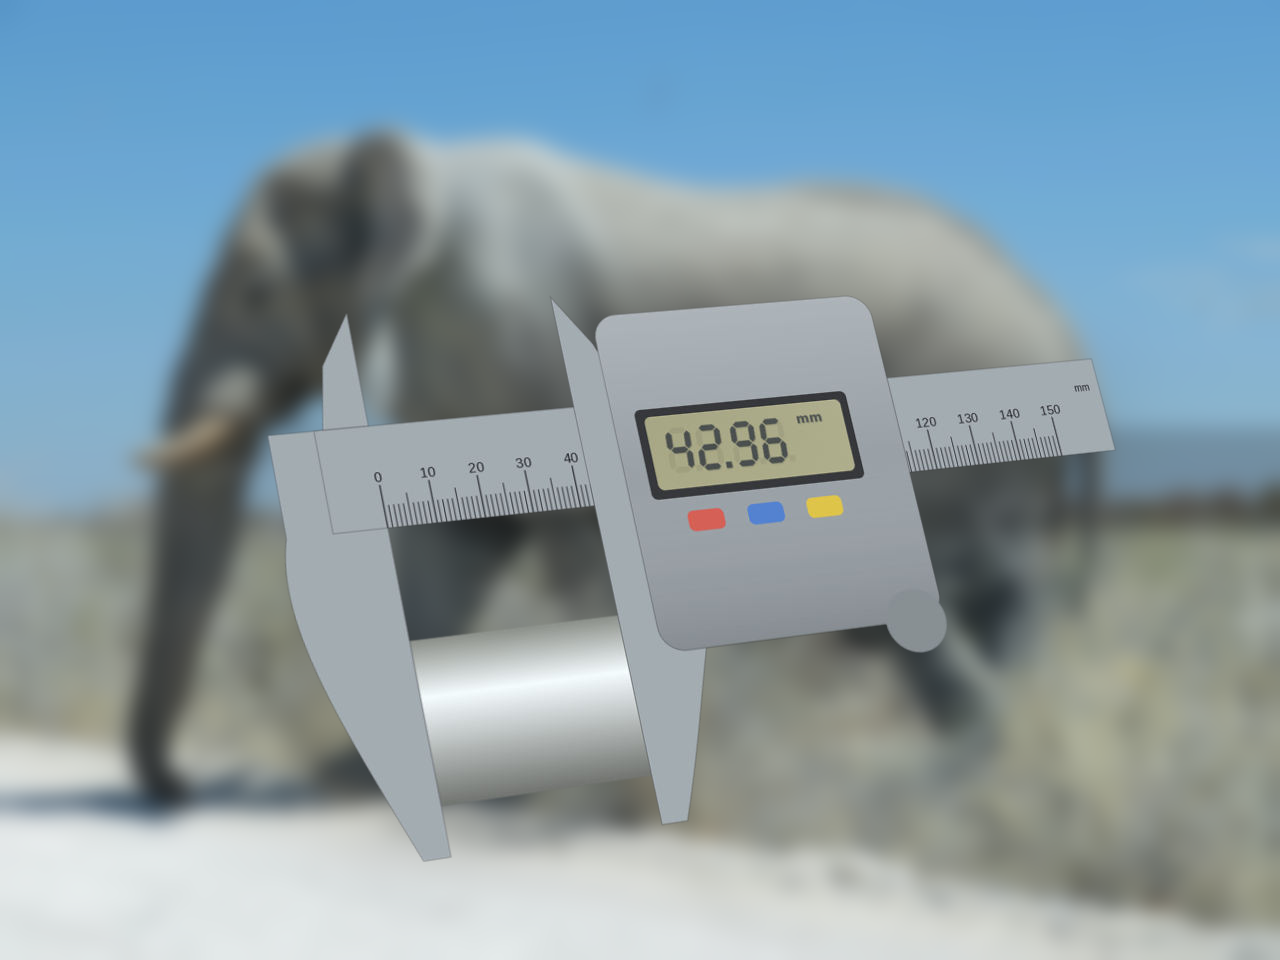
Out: 42.96; mm
